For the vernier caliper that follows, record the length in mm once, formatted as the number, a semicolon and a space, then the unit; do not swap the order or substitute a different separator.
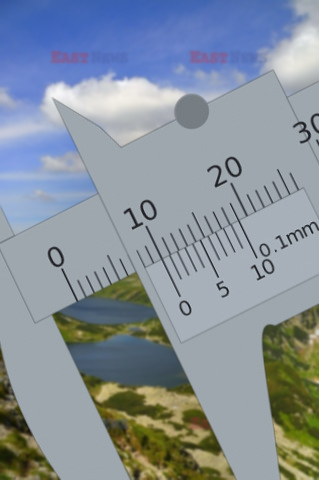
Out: 10.0; mm
